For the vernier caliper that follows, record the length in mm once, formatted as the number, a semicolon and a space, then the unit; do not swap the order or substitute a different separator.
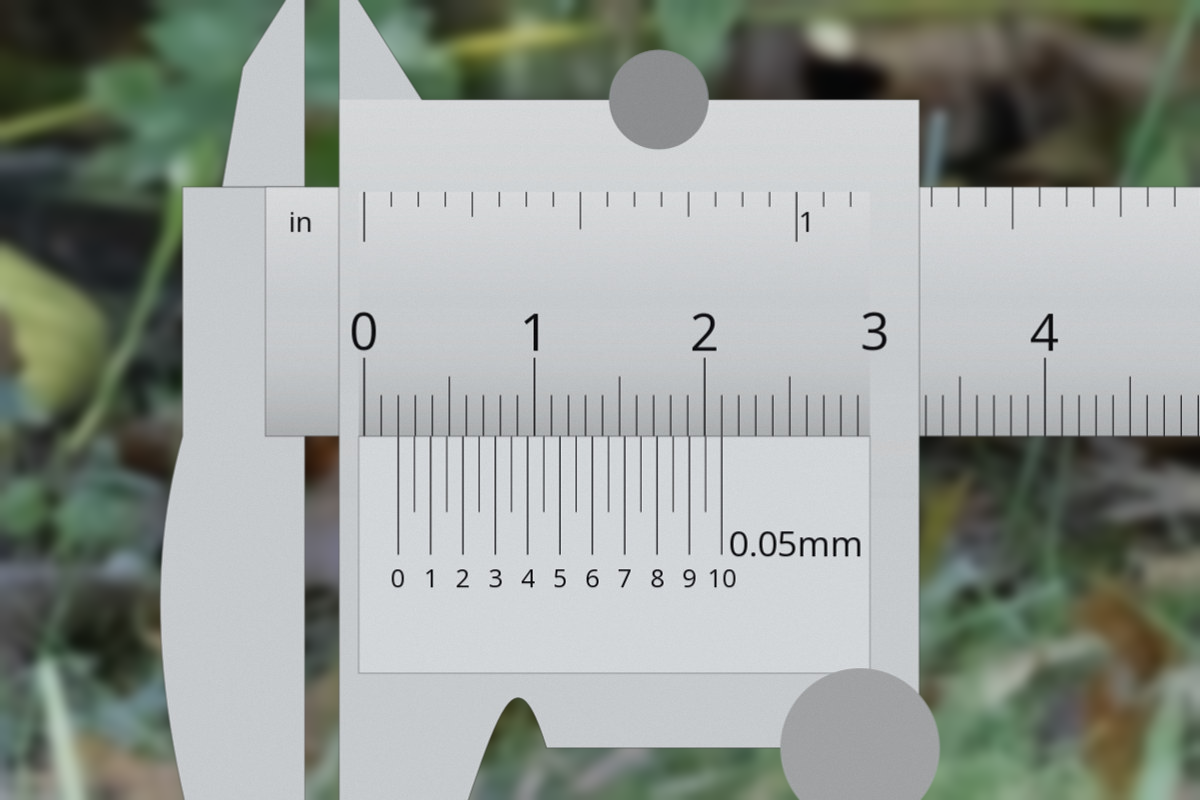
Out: 2.0; mm
